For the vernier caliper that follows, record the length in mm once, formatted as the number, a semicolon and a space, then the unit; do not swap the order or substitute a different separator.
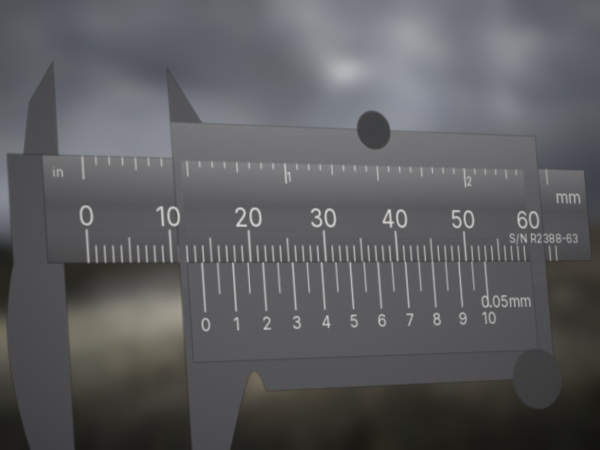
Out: 13.8; mm
